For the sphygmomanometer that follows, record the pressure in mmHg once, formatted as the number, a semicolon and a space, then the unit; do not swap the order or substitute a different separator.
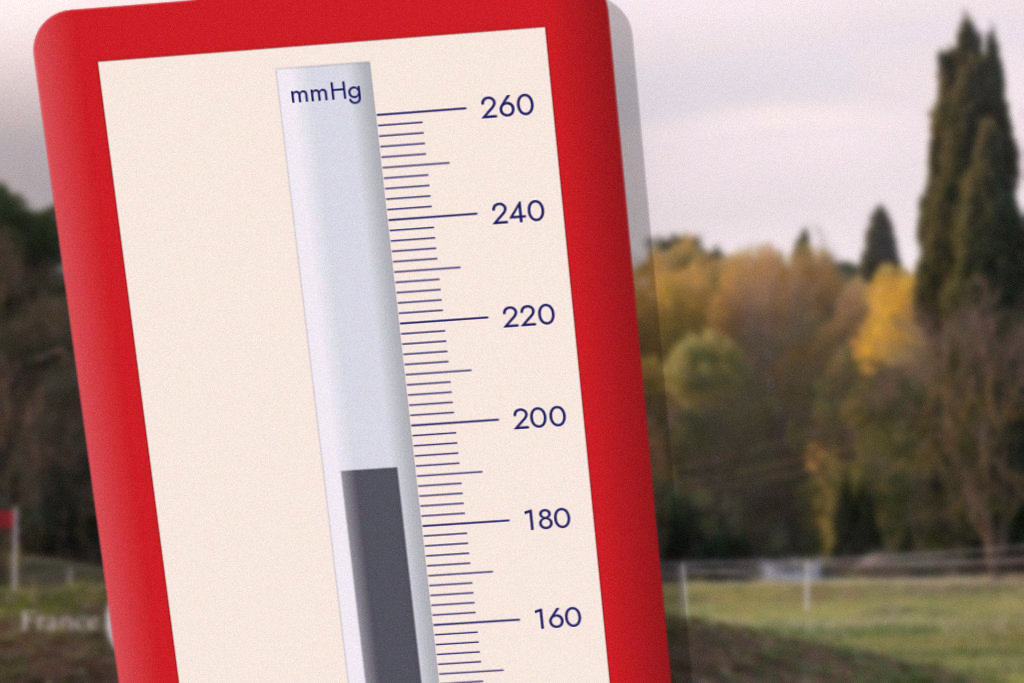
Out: 192; mmHg
